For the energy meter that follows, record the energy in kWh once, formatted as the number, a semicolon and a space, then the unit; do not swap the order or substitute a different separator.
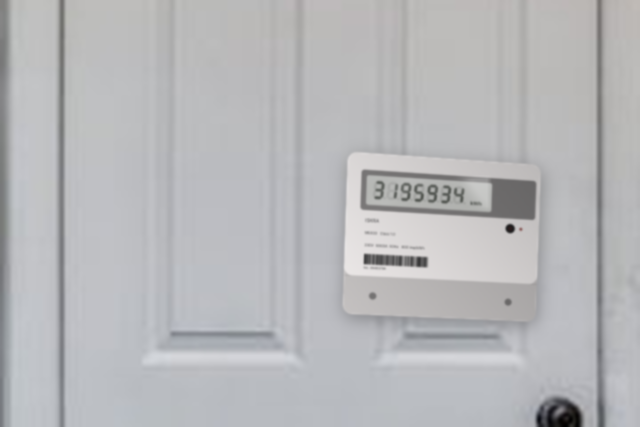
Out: 3195934; kWh
